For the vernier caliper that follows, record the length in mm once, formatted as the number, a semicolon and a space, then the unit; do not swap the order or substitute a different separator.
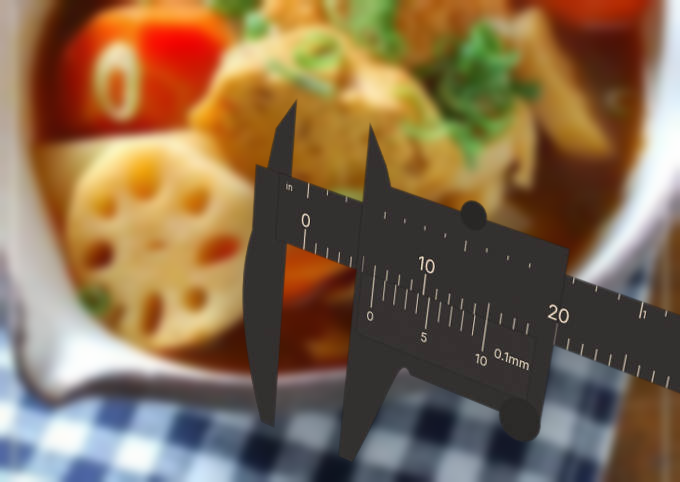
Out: 6.0; mm
